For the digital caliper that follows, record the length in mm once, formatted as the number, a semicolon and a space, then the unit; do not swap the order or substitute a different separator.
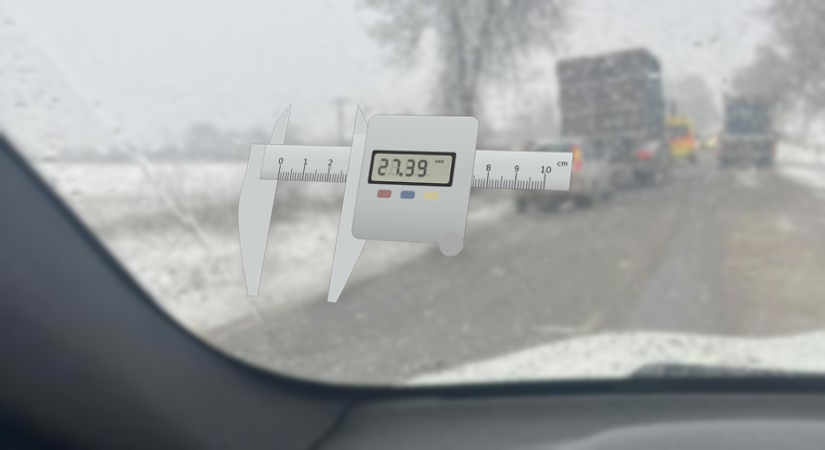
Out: 27.39; mm
